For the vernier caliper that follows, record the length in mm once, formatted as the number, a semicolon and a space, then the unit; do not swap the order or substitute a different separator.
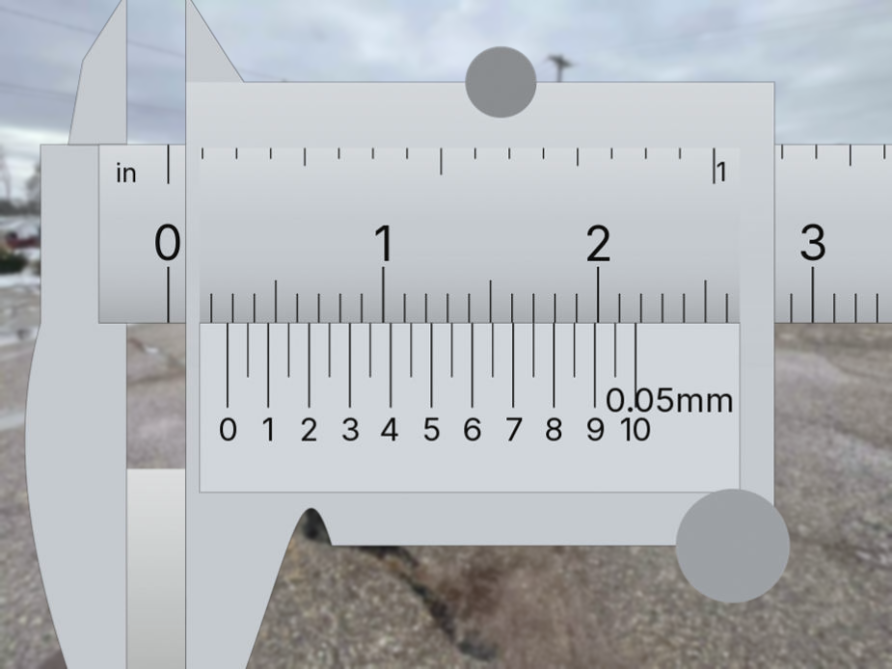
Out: 2.75; mm
